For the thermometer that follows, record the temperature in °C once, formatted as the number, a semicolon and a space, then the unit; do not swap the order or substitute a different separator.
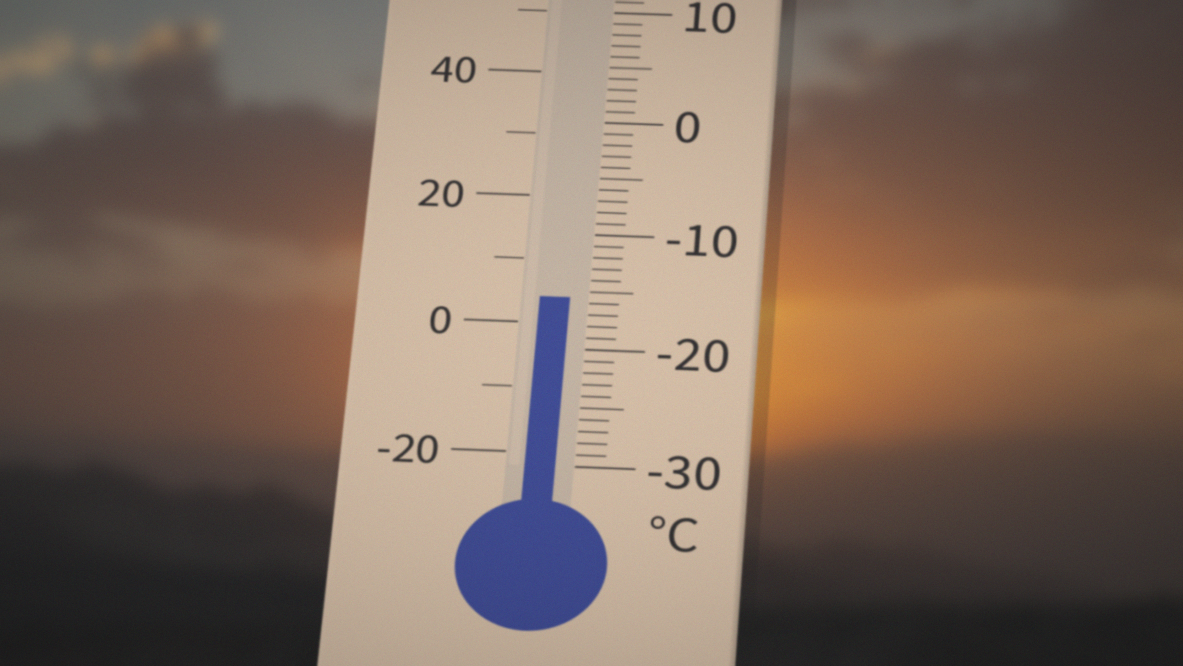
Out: -15.5; °C
